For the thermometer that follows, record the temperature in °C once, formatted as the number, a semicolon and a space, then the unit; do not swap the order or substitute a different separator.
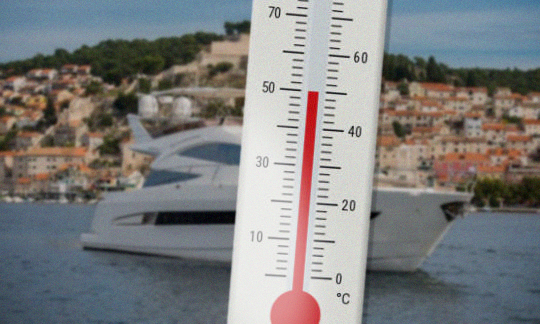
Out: 50; °C
